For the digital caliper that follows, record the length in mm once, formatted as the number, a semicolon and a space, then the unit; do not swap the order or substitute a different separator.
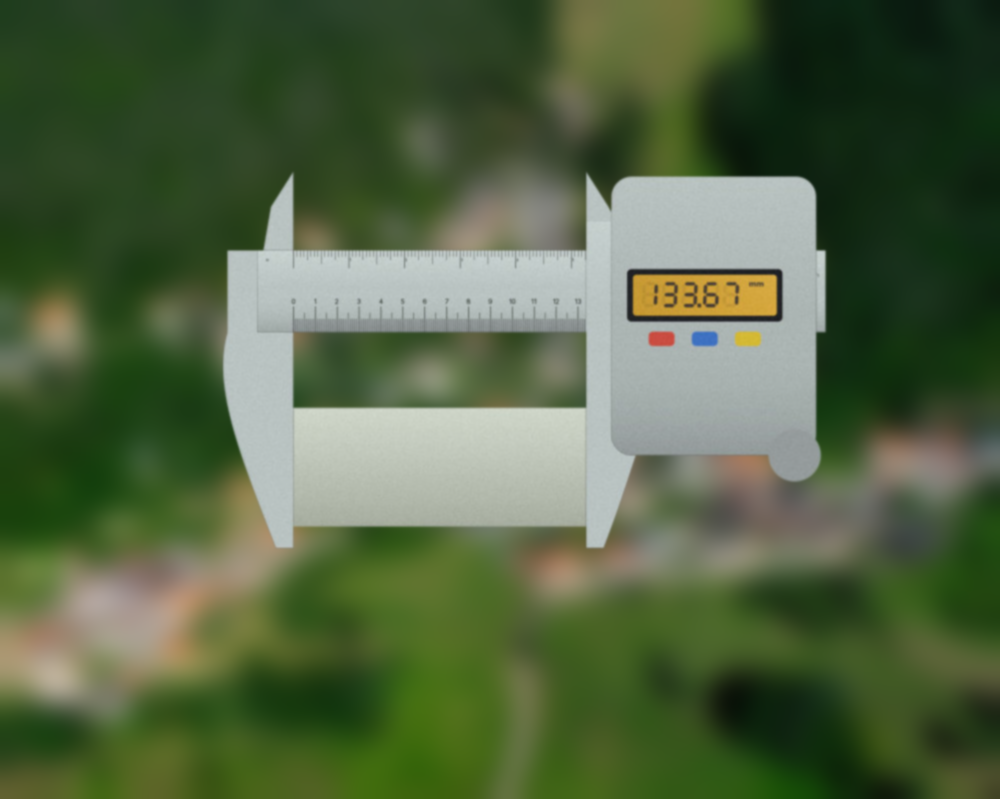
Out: 133.67; mm
